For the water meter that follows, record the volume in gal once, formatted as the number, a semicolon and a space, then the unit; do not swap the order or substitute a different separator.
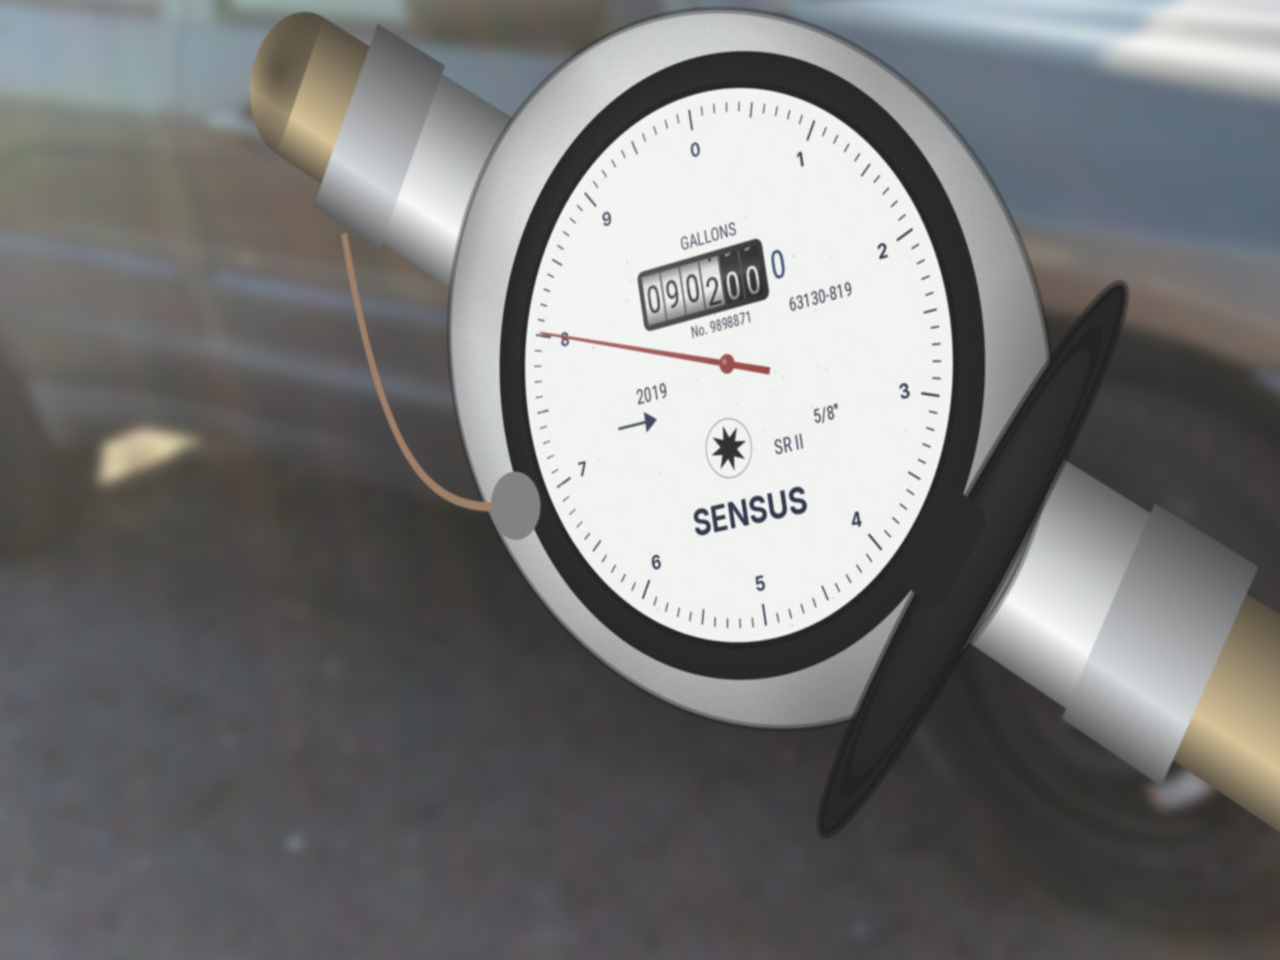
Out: 901998.0; gal
